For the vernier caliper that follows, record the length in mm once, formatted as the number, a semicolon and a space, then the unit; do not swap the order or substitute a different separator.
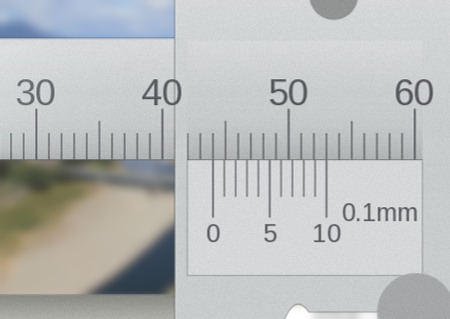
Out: 44.0; mm
